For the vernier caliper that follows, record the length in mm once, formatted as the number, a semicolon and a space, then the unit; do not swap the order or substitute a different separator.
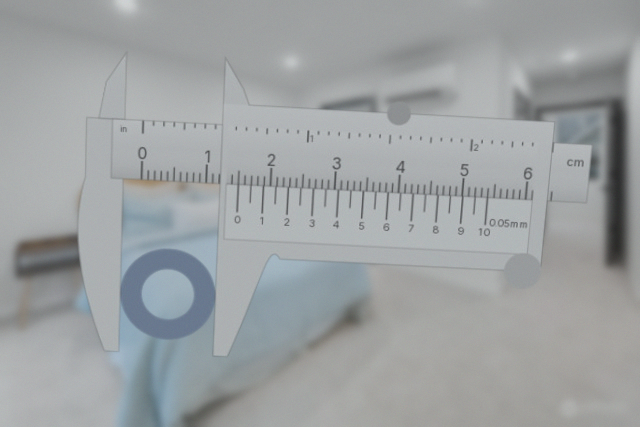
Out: 15.0; mm
